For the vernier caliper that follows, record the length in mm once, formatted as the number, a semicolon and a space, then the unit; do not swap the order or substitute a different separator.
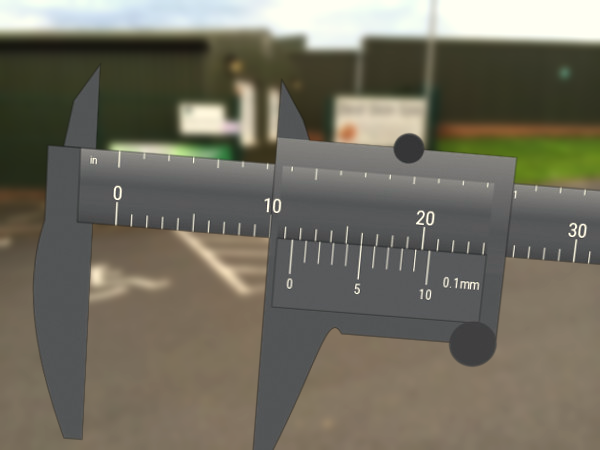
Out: 11.5; mm
